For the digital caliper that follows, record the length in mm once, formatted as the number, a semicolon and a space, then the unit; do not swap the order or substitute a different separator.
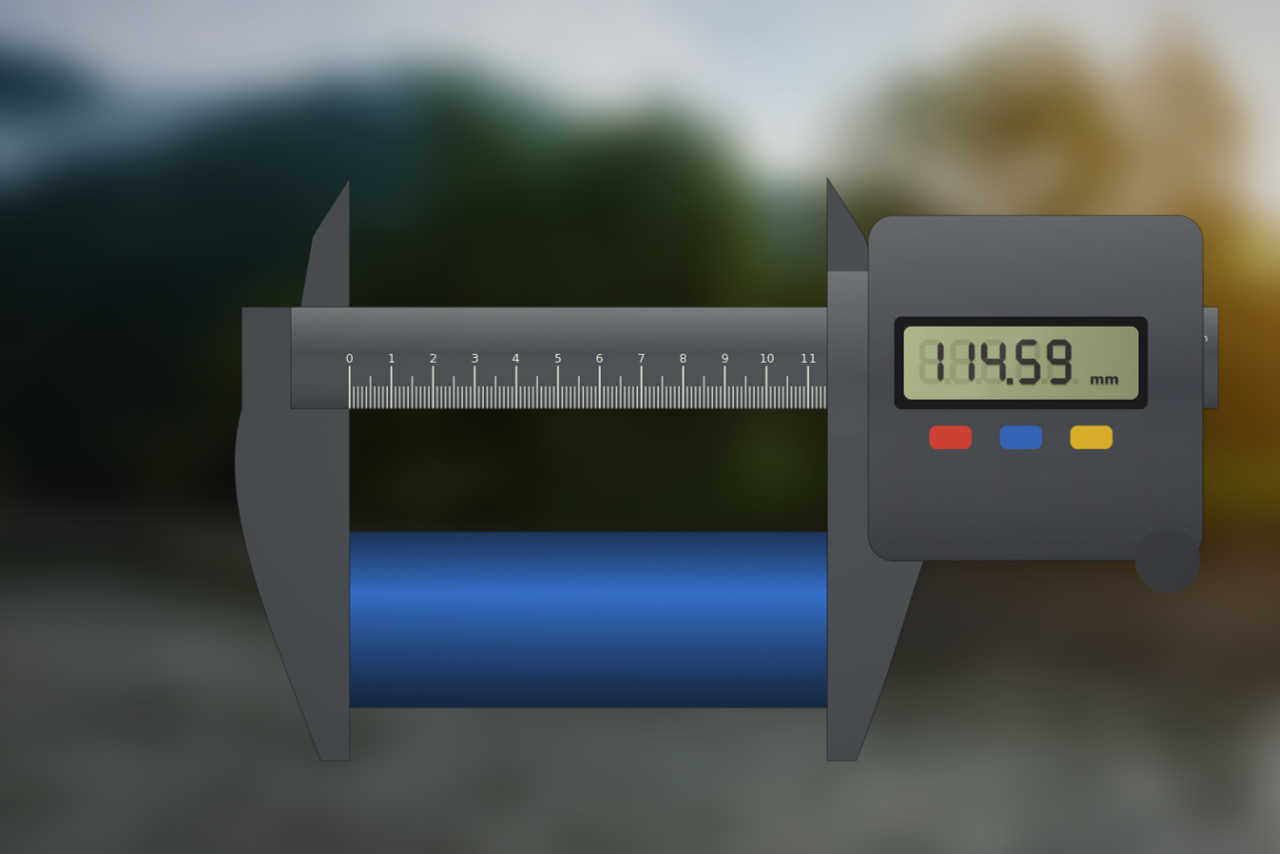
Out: 114.59; mm
